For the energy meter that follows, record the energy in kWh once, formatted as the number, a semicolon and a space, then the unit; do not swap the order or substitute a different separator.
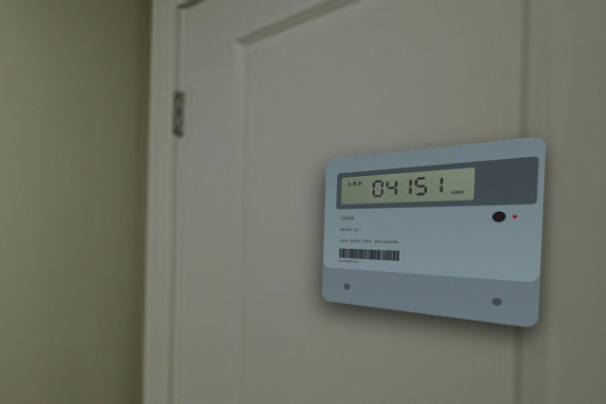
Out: 4151; kWh
